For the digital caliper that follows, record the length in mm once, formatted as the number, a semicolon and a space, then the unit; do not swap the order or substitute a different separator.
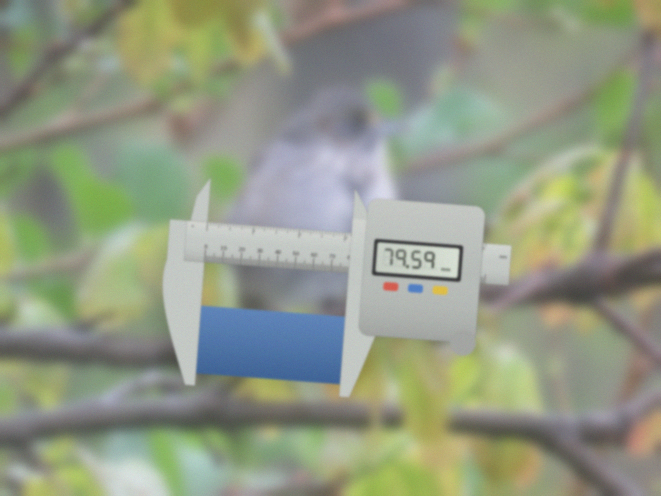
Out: 79.59; mm
